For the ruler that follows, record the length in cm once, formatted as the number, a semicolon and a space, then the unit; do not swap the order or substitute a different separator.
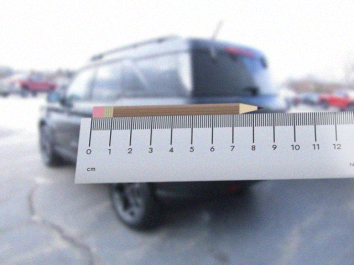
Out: 8.5; cm
